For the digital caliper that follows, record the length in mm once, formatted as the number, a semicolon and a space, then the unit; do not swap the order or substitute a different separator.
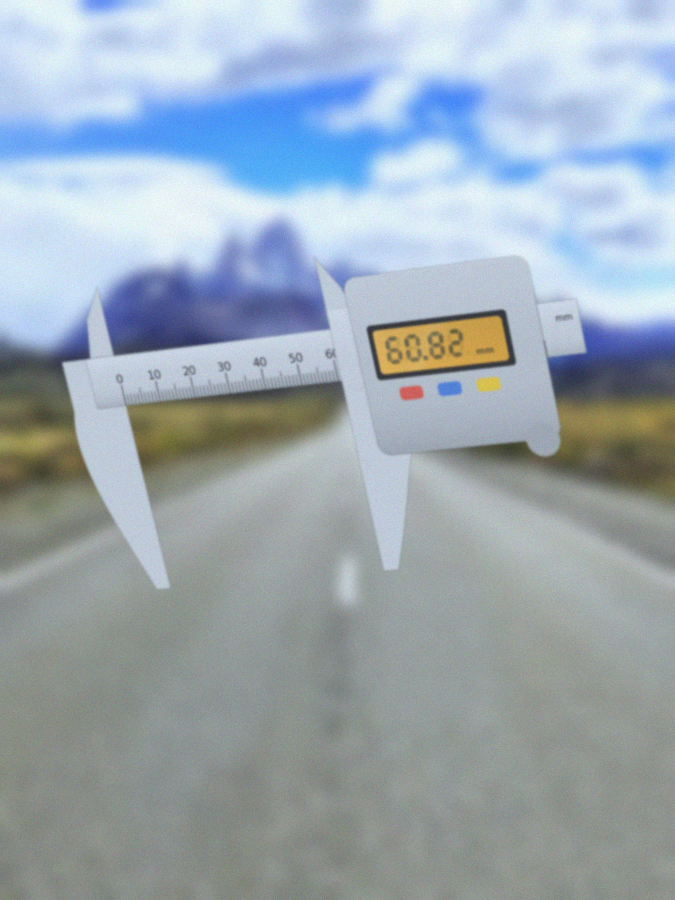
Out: 60.82; mm
